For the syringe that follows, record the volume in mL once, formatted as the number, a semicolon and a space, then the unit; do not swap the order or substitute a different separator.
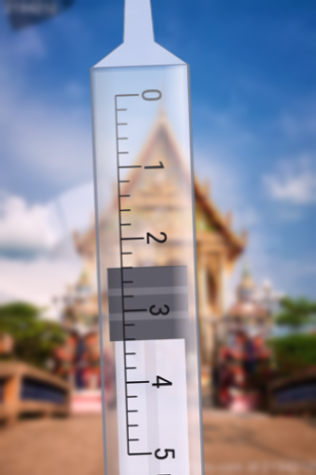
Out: 2.4; mL
